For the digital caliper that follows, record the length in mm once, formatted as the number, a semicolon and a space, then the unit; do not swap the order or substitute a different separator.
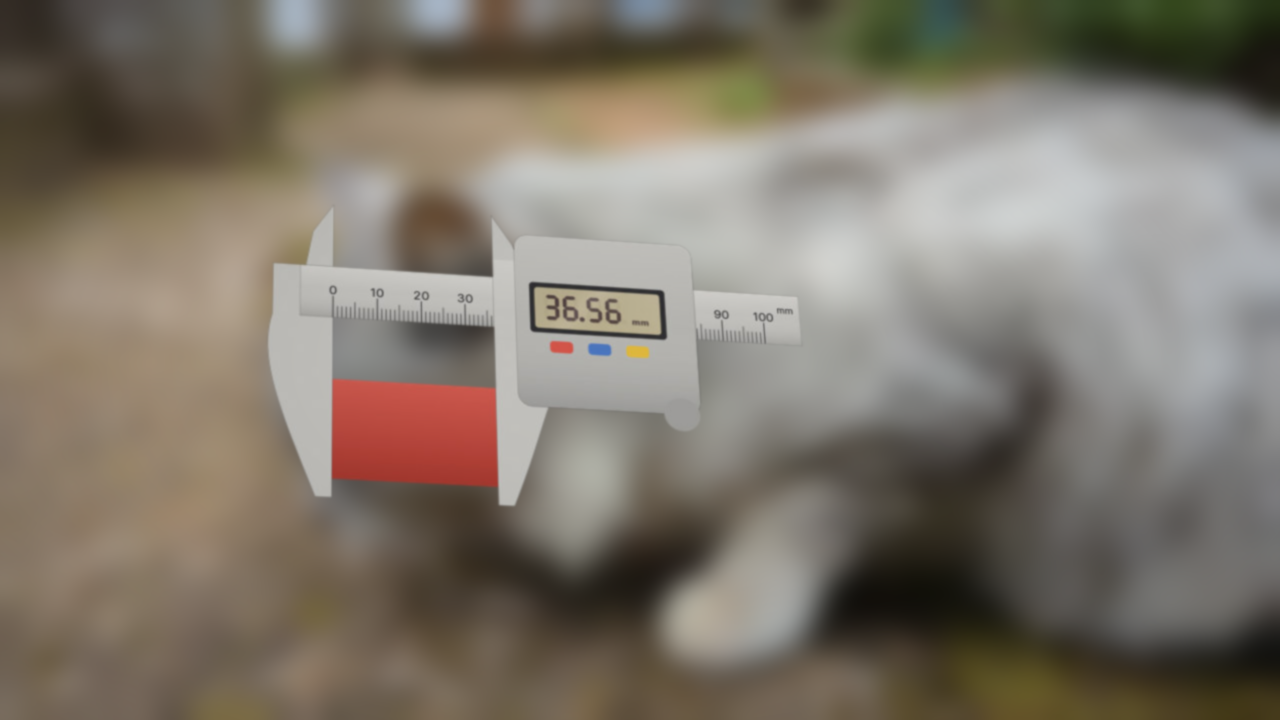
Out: 36.56; mm
